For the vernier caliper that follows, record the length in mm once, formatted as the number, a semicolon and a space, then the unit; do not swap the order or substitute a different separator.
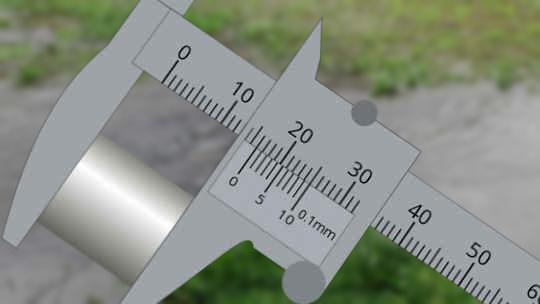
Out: 16.0; mm
